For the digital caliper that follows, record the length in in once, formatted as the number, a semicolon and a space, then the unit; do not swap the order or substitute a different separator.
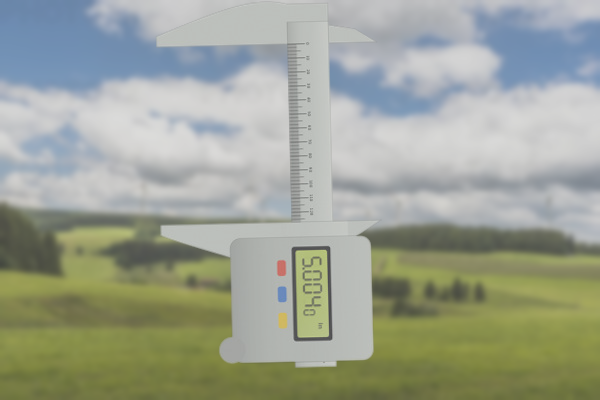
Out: 5.0040; in
